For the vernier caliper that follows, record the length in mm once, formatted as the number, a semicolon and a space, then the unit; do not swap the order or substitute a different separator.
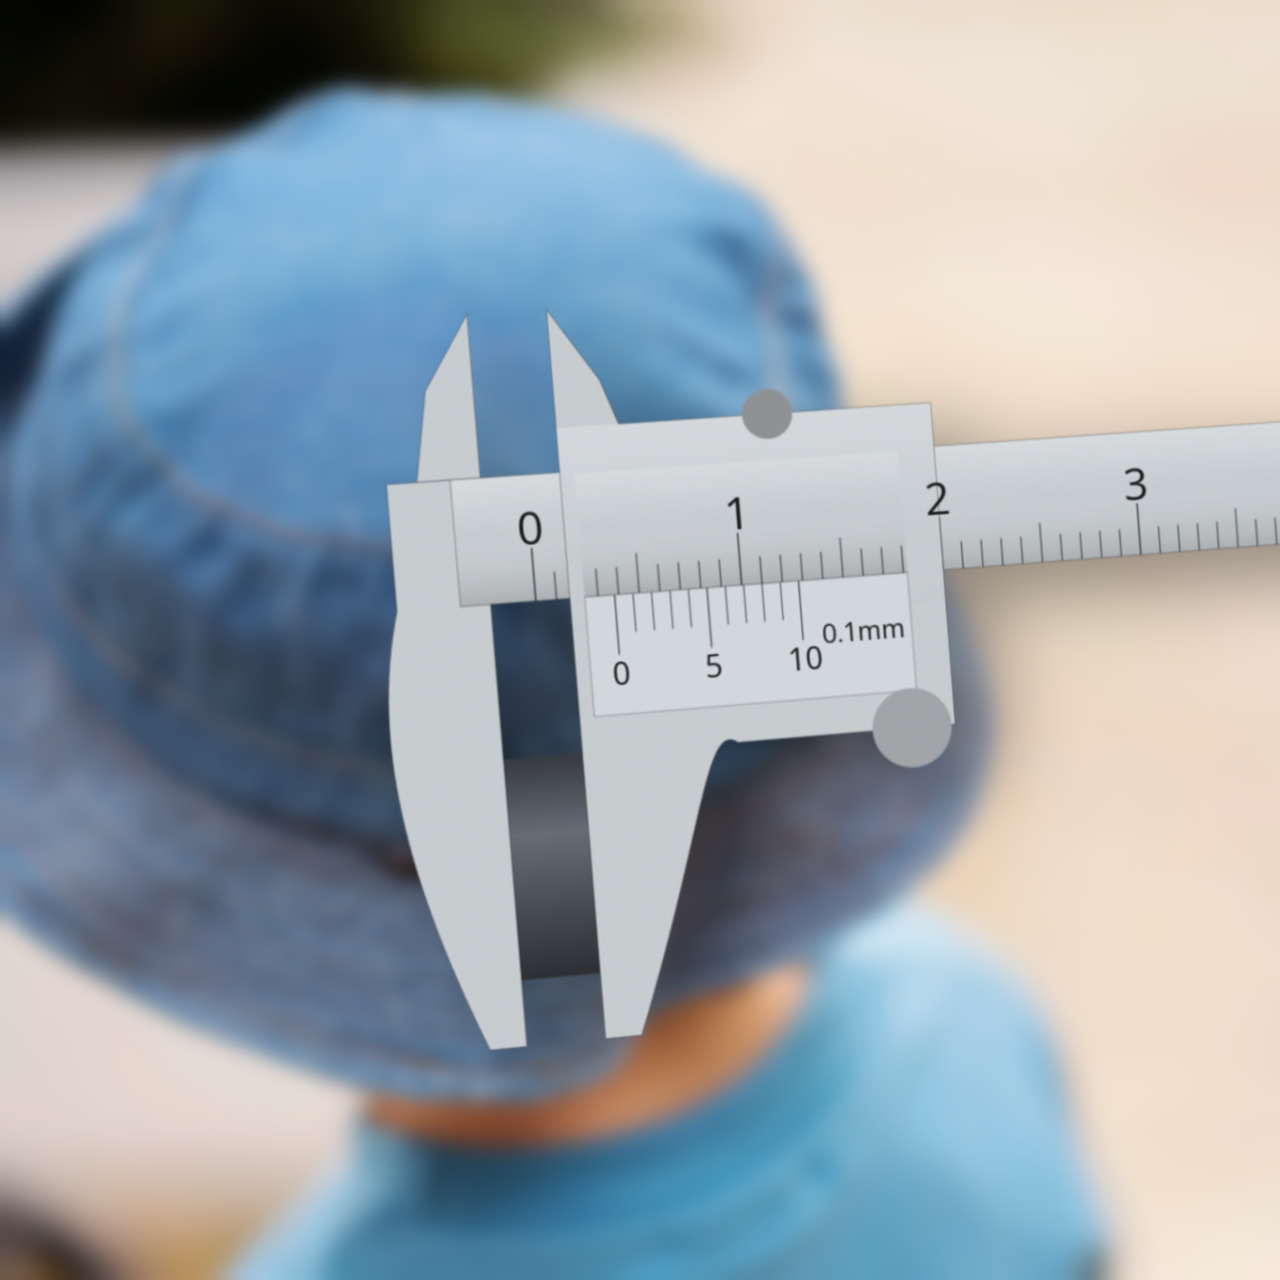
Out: 3.8; mm
